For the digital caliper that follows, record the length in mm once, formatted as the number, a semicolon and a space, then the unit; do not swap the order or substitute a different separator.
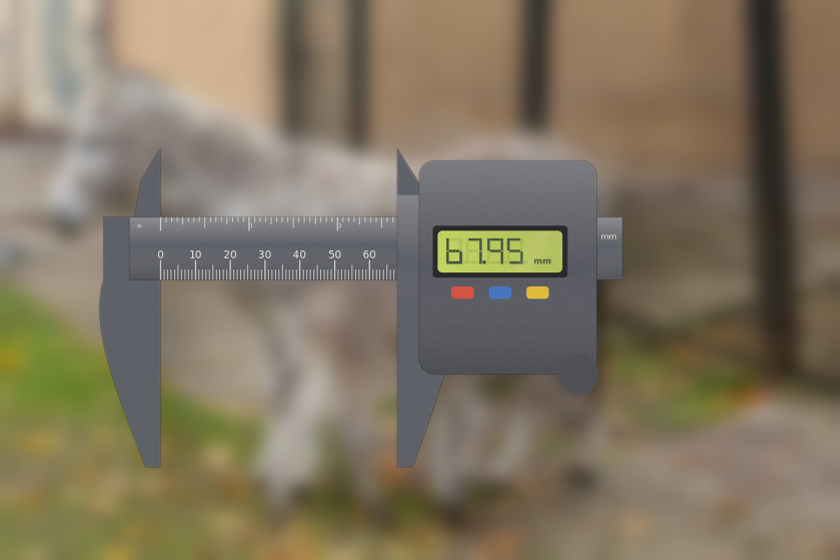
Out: 67.95; mm
